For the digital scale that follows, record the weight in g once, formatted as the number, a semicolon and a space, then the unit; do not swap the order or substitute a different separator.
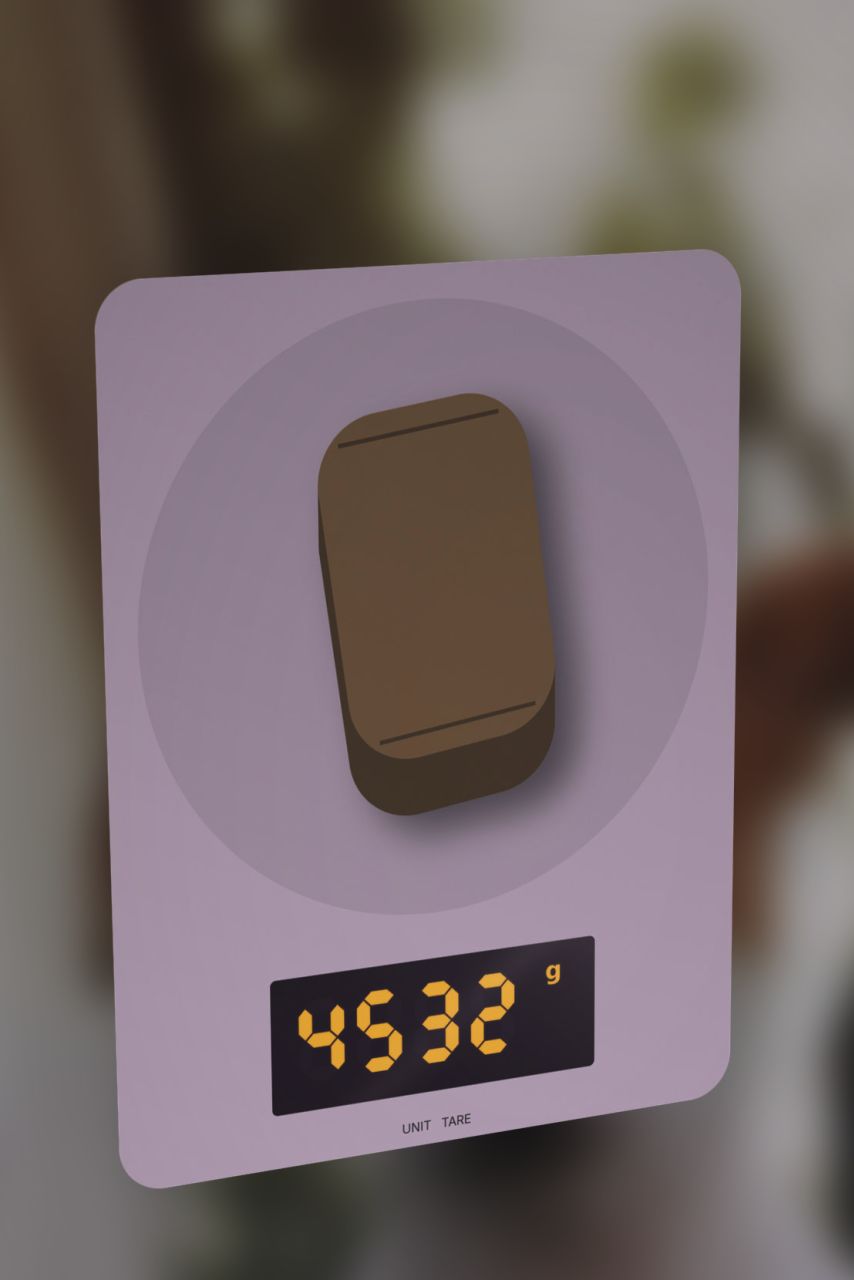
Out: 4532; g
